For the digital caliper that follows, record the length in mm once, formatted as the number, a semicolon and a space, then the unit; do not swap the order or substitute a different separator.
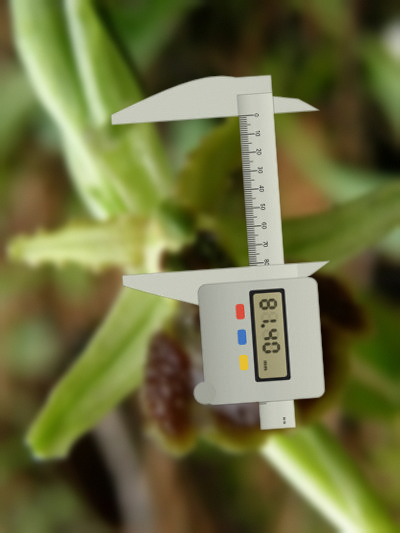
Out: 81.40; mm
